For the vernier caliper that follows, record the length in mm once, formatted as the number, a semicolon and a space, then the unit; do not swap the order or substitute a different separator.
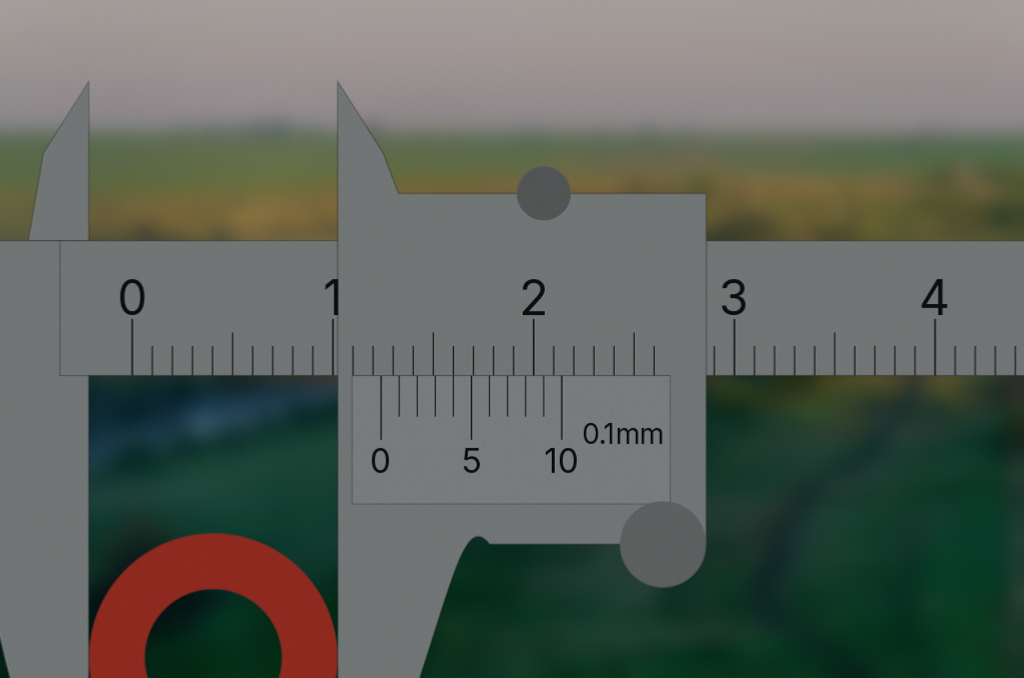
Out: 12.4; mm
